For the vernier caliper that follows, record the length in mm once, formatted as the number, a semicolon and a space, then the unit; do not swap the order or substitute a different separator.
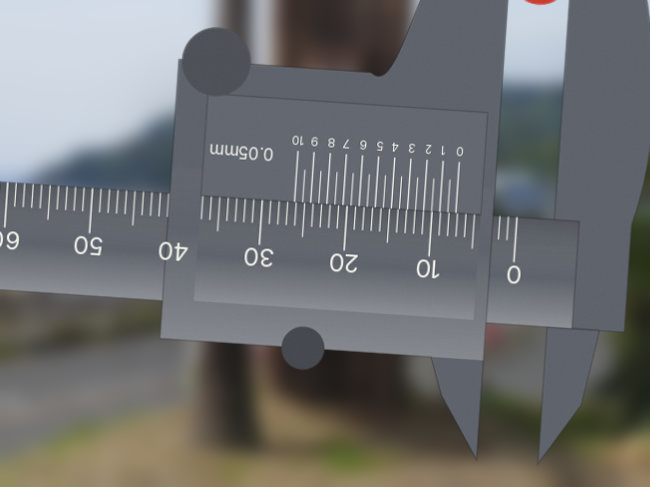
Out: 7.2; mm
